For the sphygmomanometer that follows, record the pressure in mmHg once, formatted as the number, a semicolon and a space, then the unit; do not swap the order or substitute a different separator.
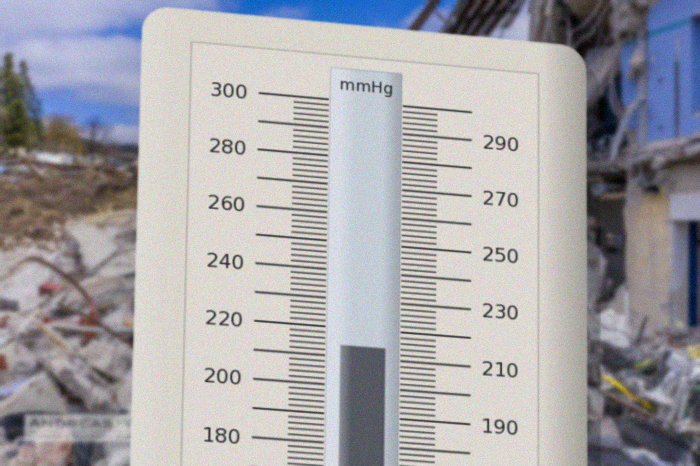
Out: 214; mmHg
